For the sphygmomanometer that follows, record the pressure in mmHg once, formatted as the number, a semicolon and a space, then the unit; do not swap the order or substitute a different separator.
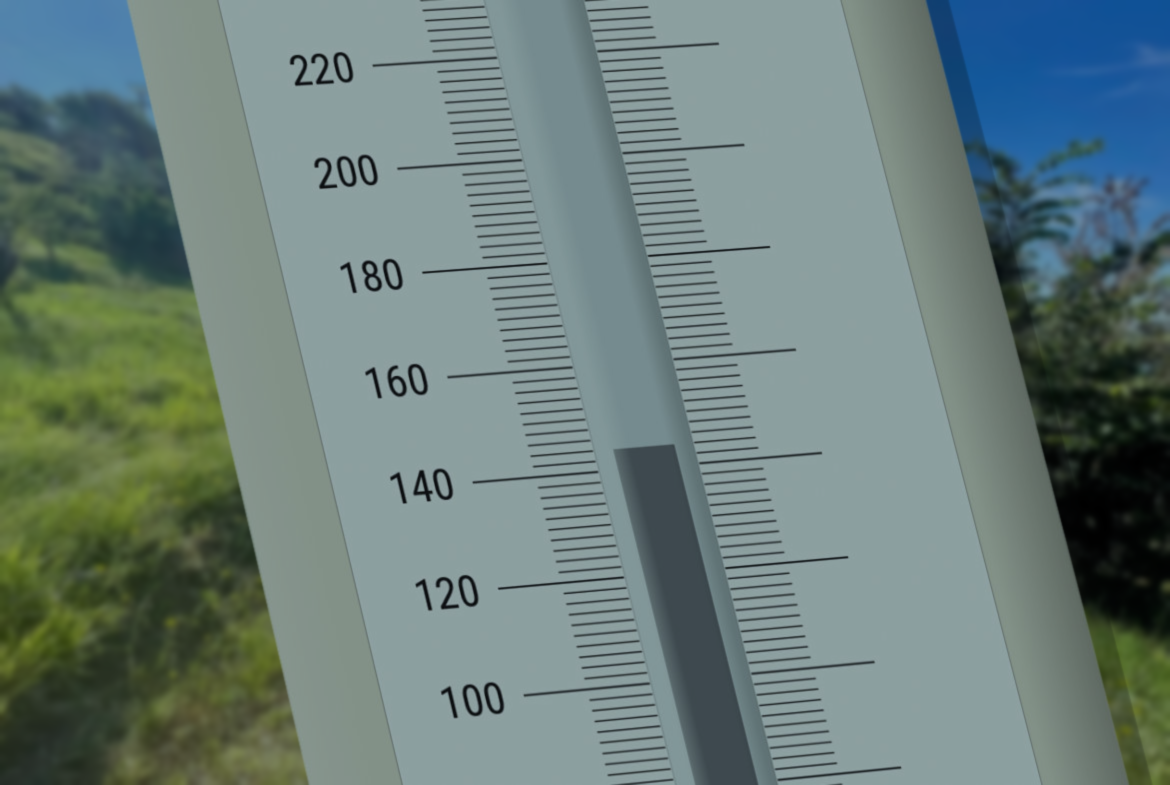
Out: 144; mmHg
